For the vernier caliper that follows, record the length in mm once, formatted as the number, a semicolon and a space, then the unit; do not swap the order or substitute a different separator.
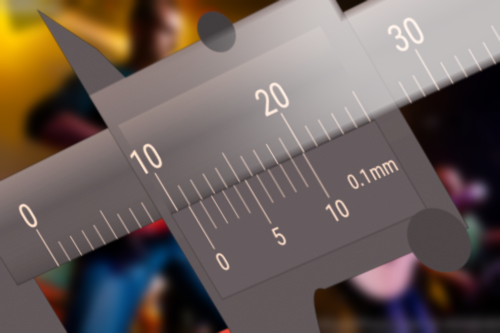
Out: 10.9; mm
